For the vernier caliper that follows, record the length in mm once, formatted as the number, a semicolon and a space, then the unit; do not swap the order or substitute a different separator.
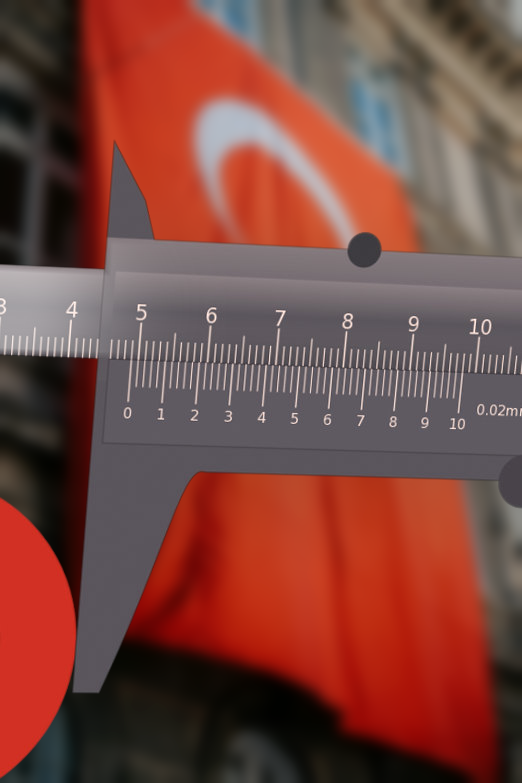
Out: 49.0; mm
